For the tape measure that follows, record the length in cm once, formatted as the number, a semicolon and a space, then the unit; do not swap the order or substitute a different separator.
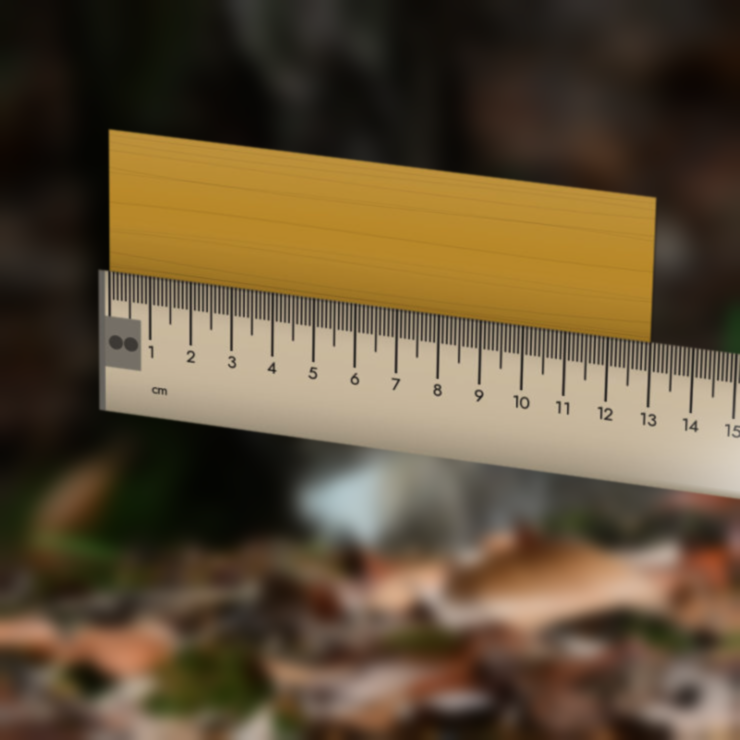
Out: 13; cm
